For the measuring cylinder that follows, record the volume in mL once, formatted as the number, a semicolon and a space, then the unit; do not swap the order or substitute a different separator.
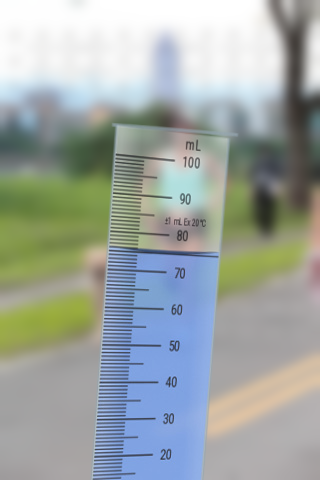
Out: 75; mL
